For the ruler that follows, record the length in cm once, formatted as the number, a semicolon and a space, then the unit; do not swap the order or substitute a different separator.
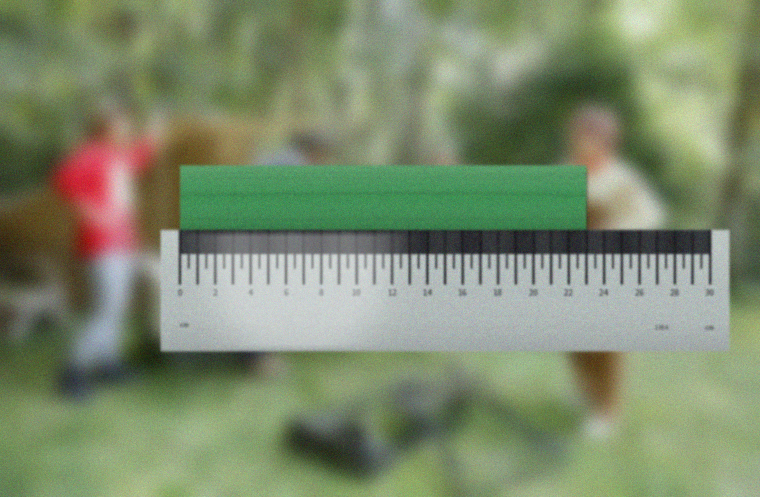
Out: 23; cm
